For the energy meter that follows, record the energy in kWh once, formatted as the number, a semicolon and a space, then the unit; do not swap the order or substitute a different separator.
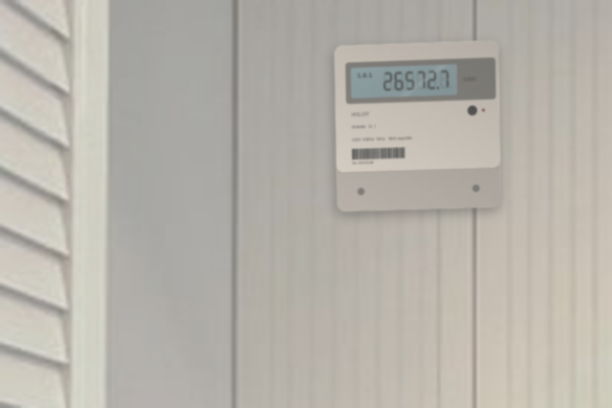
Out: 26572.7; kWh
